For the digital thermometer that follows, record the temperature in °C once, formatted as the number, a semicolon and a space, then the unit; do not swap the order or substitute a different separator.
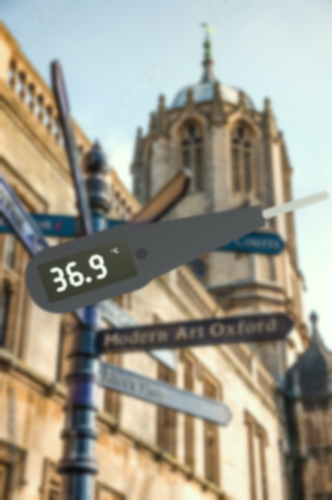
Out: 36.9; °C
